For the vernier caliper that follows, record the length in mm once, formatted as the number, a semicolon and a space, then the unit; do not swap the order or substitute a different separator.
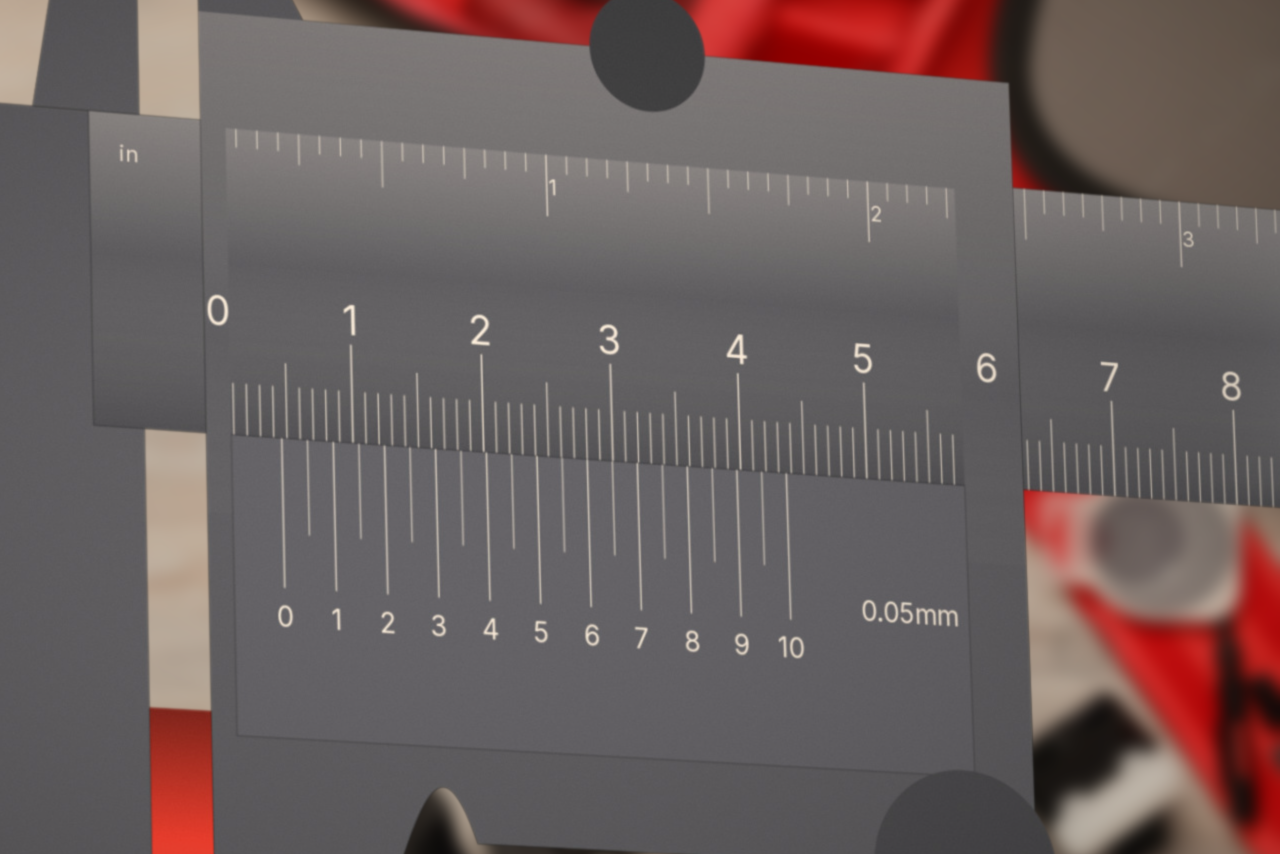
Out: 4.6; mm
